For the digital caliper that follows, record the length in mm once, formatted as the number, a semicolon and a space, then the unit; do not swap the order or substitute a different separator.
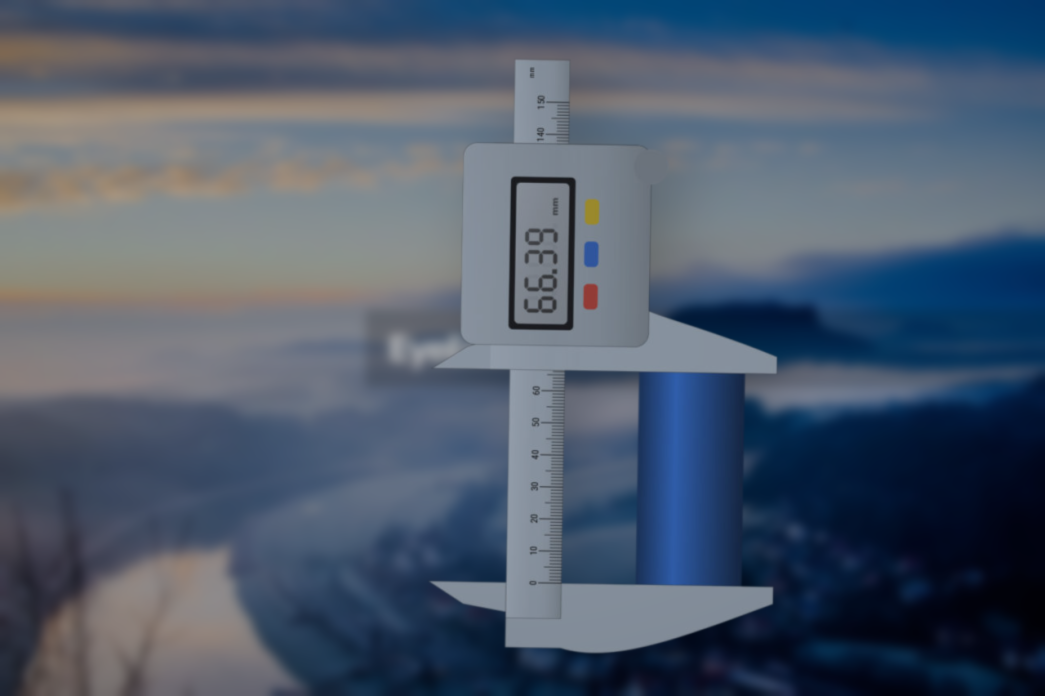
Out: 66.39; mm
